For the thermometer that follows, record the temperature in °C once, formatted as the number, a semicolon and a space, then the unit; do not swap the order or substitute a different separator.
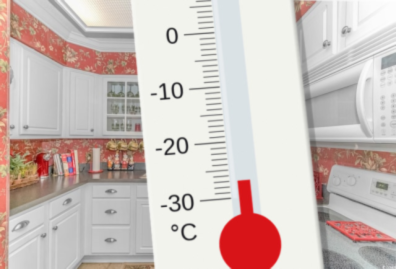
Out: -27; °C
